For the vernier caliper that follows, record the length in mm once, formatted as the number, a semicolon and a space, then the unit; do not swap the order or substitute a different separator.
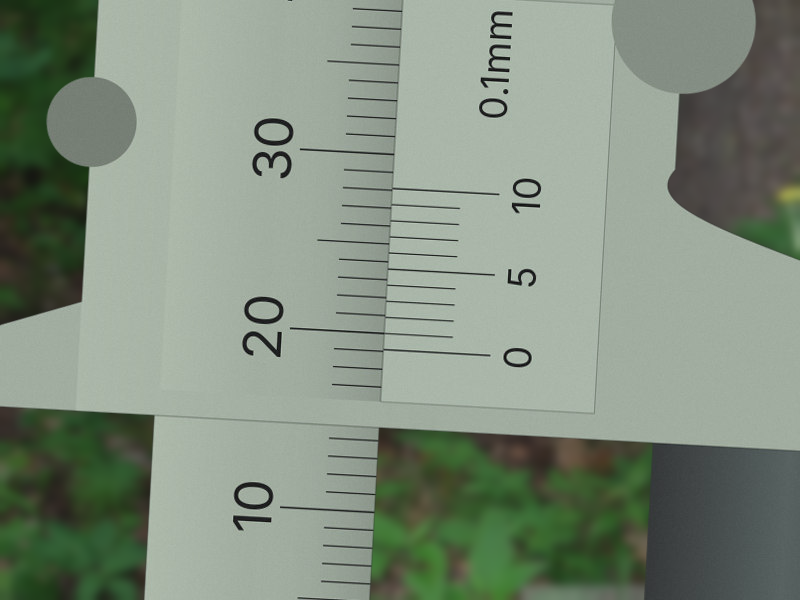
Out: 19.1; mm
